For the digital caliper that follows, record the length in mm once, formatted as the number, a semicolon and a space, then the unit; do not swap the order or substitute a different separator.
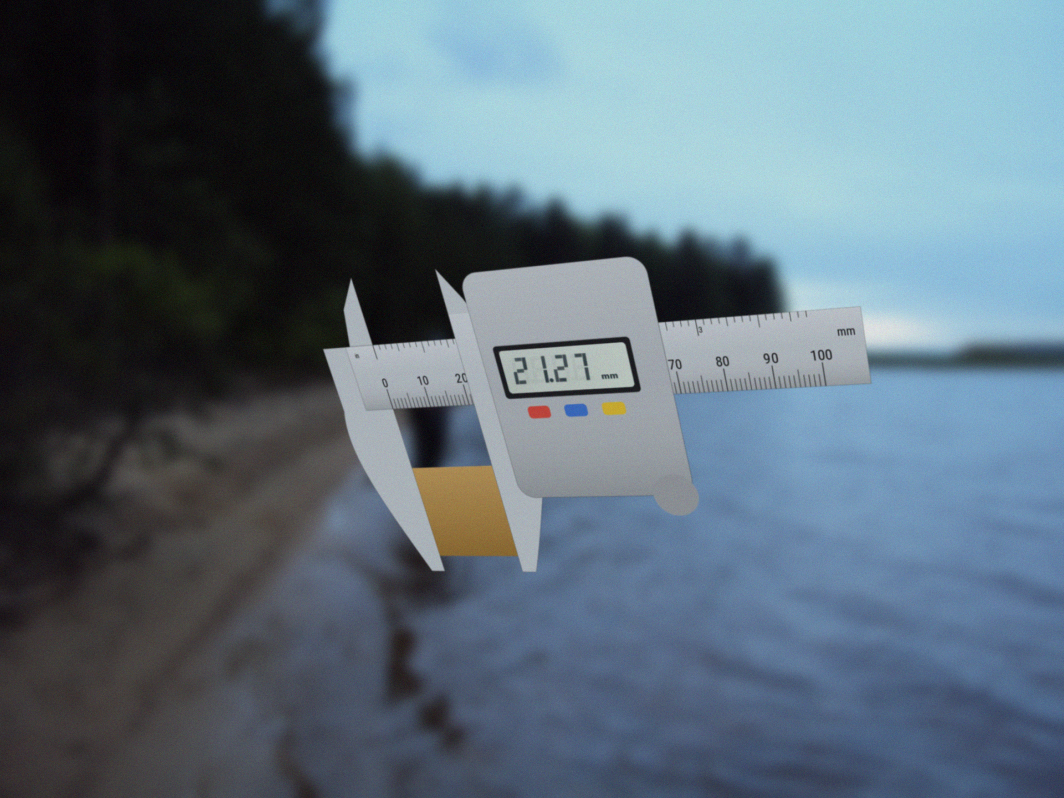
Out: 21.27; mm
